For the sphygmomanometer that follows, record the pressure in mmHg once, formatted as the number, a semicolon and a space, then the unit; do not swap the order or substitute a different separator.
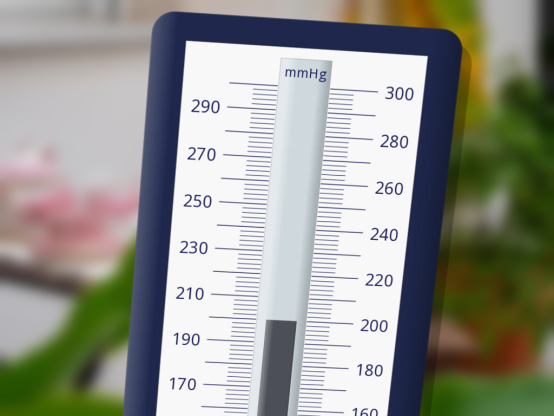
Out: 200; mmHg
